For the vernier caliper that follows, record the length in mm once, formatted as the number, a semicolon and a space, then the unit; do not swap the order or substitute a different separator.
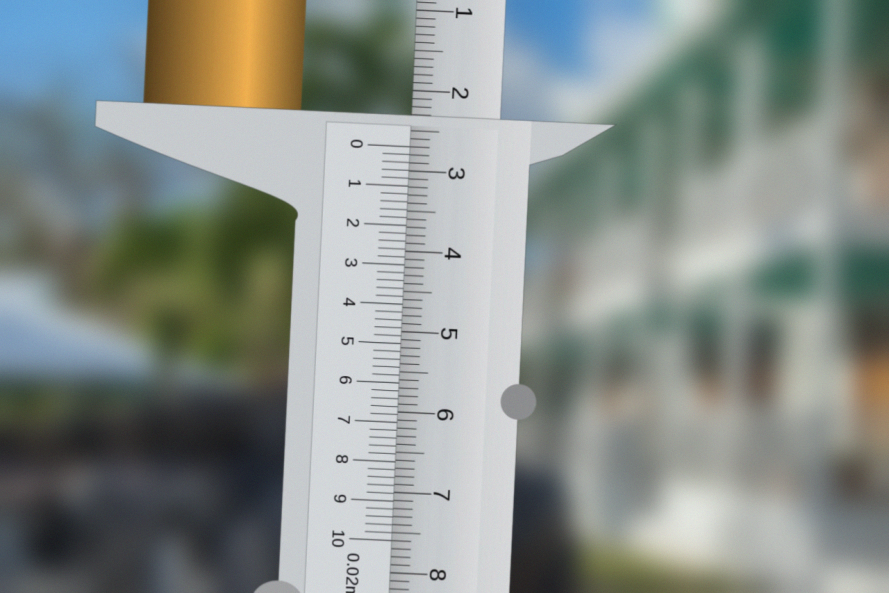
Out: 27.0; mm
